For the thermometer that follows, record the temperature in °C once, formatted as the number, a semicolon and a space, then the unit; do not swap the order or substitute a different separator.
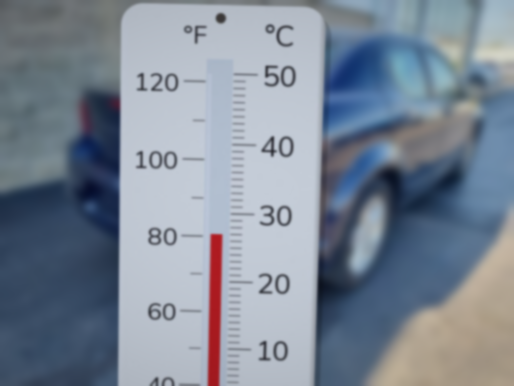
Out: 27; °C
